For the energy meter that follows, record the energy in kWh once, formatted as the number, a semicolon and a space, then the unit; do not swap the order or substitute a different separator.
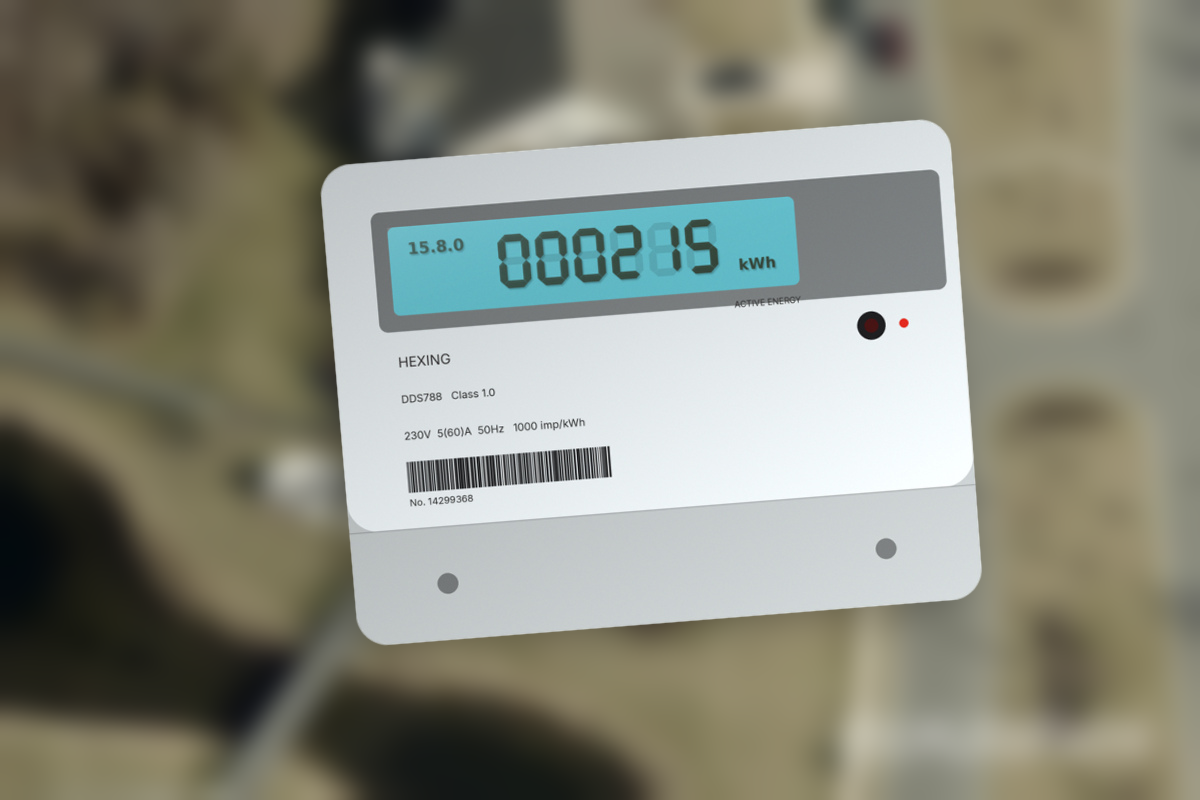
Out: 215; kWh
